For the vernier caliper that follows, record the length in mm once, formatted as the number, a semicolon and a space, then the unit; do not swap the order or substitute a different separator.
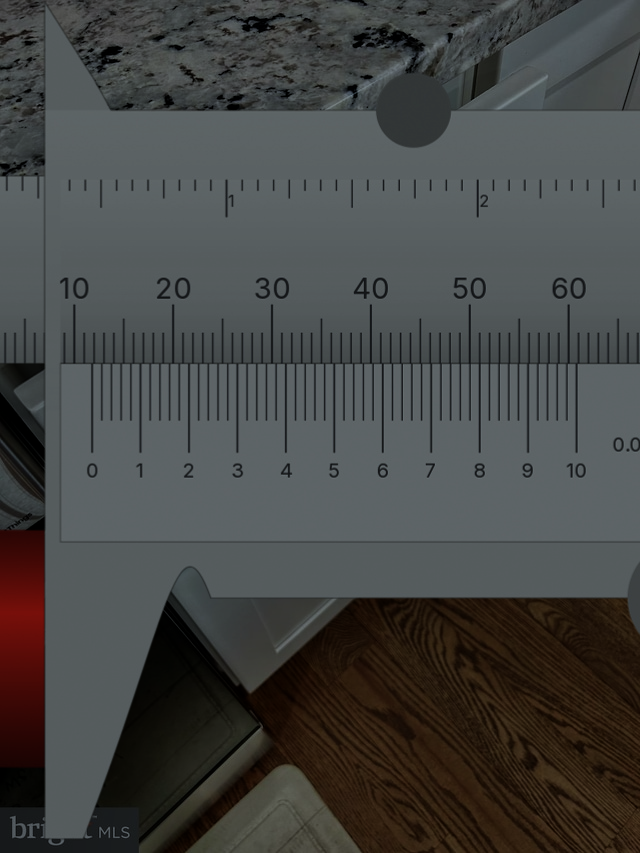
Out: 11.8; mm
